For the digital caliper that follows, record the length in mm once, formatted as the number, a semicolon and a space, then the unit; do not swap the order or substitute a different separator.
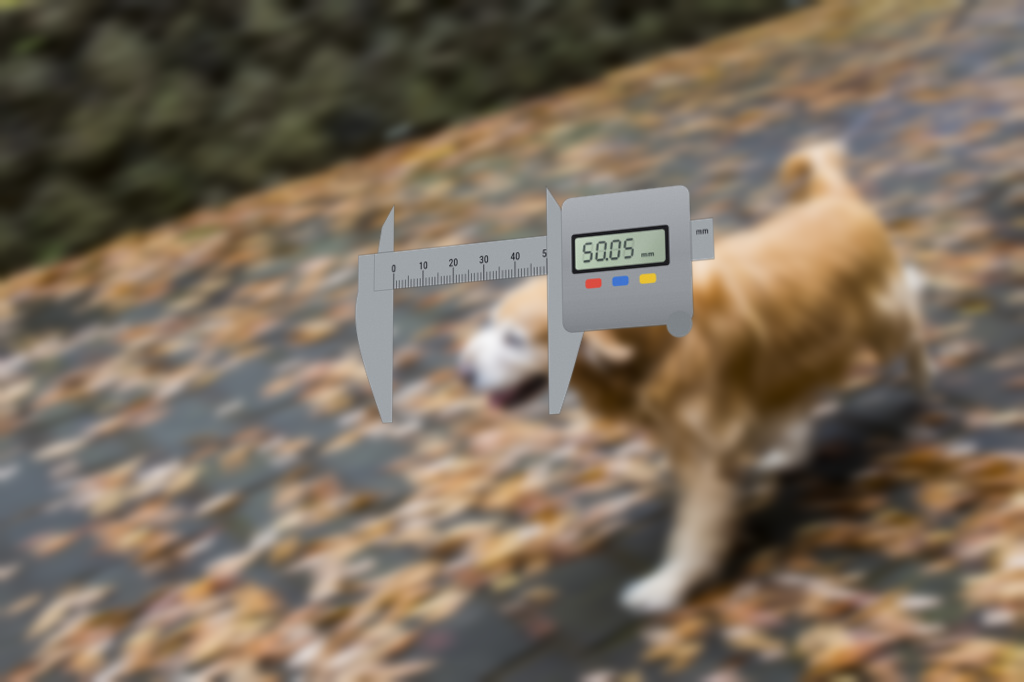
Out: 50.05; mm
